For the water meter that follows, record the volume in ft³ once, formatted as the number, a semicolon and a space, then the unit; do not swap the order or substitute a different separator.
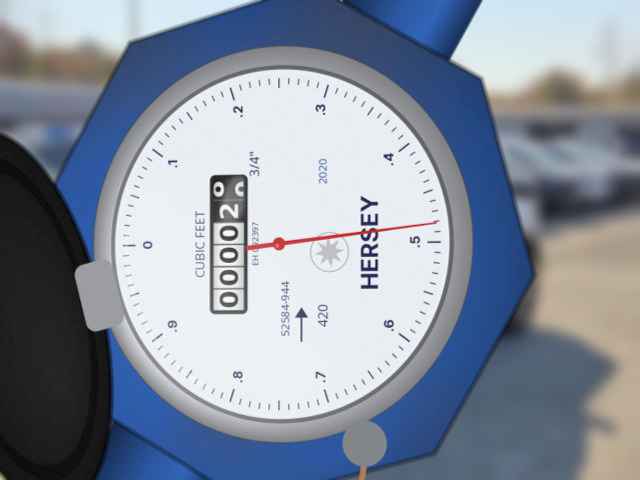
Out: 28.48; ft³
